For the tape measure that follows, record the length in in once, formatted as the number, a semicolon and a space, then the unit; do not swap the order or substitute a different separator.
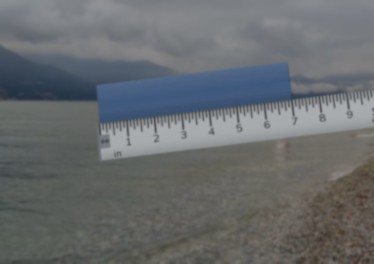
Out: 7; in
